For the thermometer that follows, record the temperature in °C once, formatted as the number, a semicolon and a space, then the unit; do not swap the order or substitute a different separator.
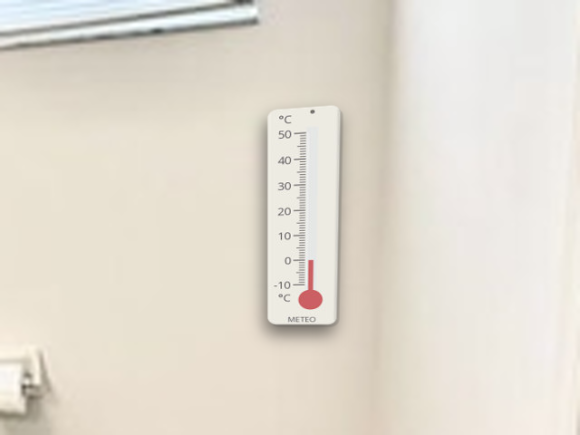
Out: 0; °C
